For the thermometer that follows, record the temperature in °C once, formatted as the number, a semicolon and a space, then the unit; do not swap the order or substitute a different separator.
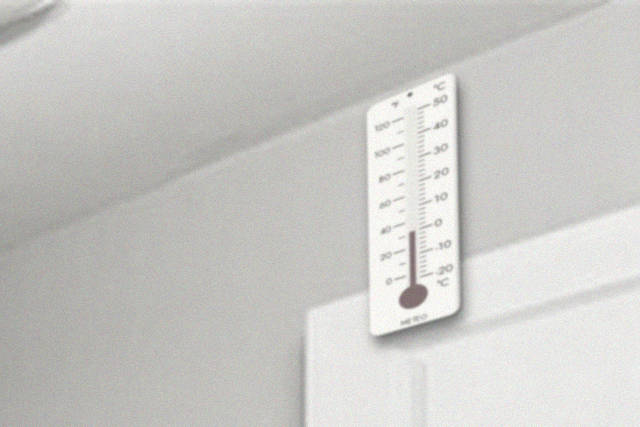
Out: 0; °C
